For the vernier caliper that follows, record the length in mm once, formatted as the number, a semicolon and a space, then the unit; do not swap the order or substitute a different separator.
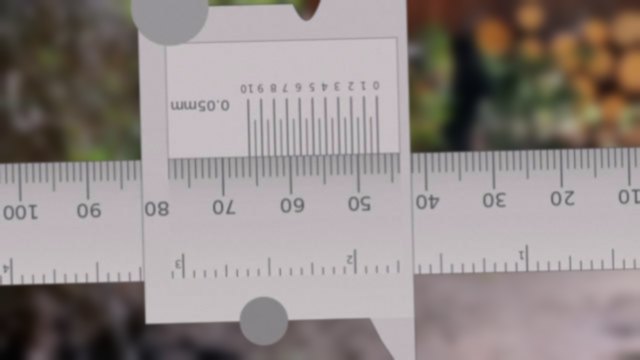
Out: 47.0; mm
